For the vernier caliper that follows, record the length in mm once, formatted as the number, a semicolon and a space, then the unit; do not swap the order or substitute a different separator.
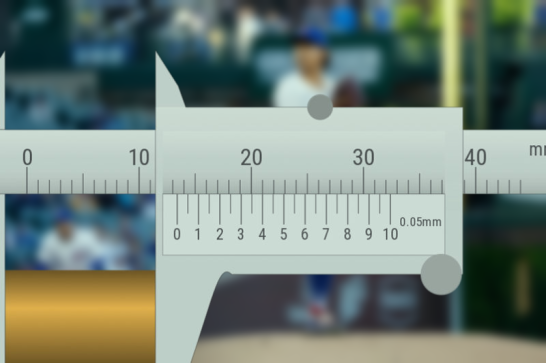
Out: 13.4; mm
